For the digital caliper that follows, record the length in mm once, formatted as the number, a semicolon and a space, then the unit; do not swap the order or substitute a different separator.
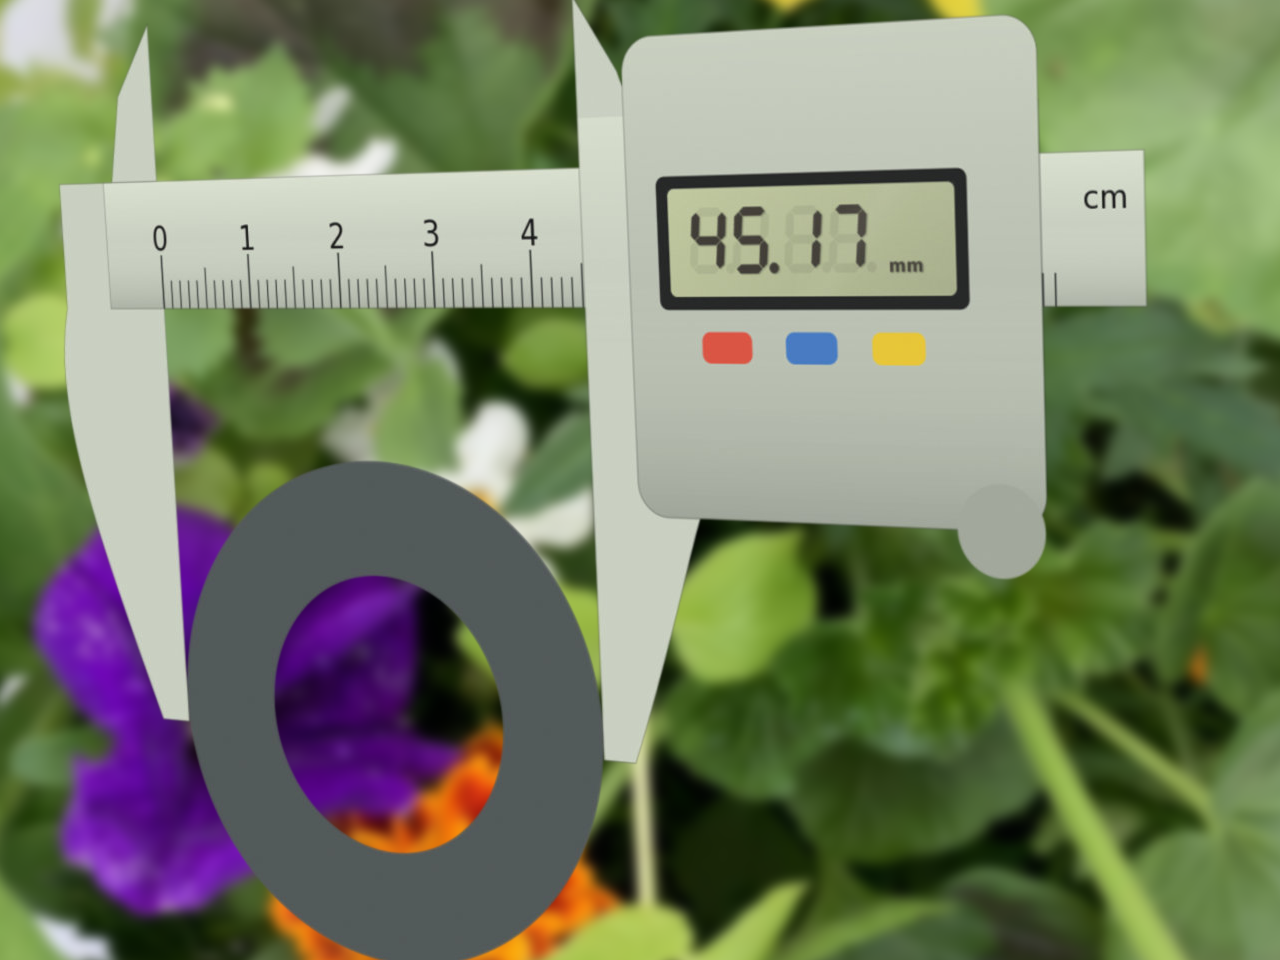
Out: 45.17; mm
